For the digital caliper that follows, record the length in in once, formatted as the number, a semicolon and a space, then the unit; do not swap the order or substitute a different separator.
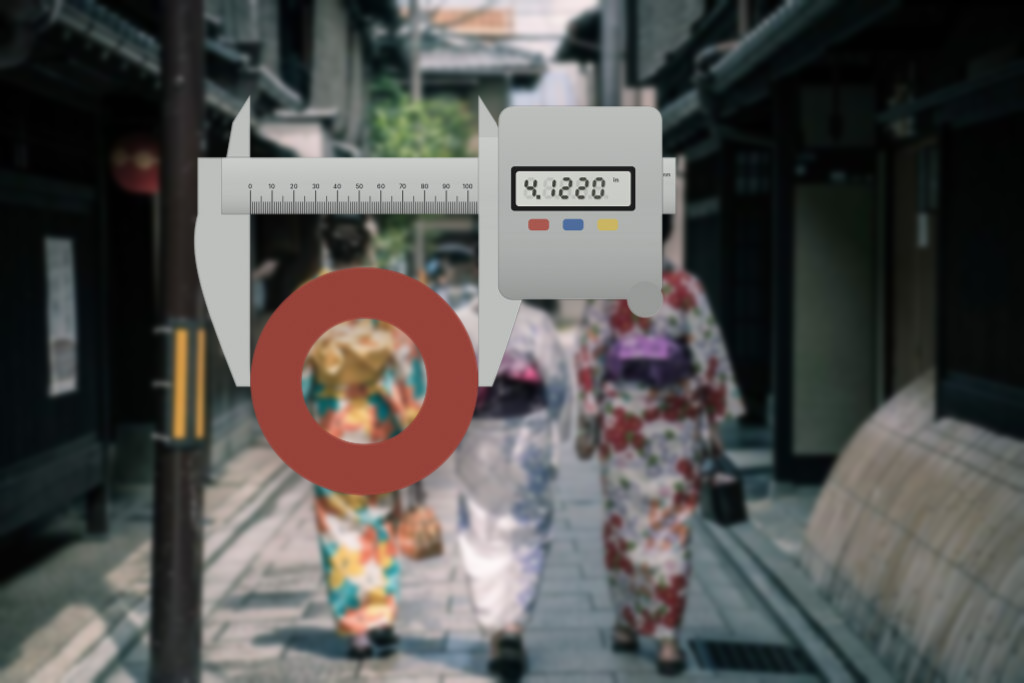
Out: 4.1220; in
